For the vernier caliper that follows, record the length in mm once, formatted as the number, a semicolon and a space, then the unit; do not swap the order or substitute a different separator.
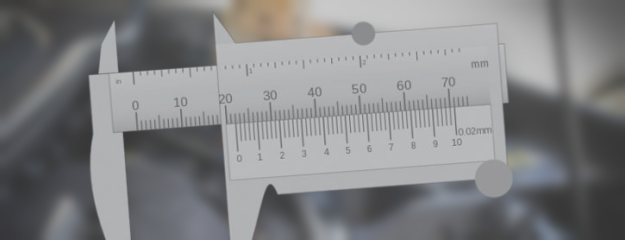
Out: 22.0; mm
